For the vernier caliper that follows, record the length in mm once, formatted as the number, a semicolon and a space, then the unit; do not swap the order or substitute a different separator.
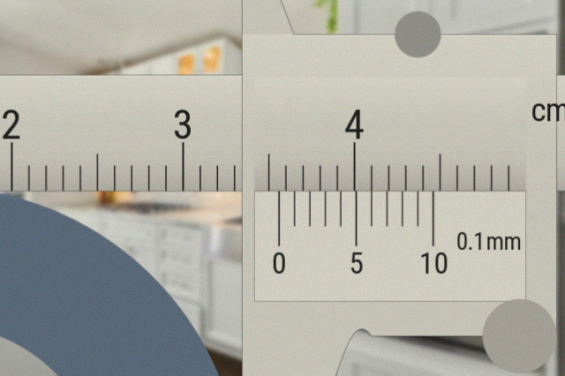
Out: 35.6; mm
